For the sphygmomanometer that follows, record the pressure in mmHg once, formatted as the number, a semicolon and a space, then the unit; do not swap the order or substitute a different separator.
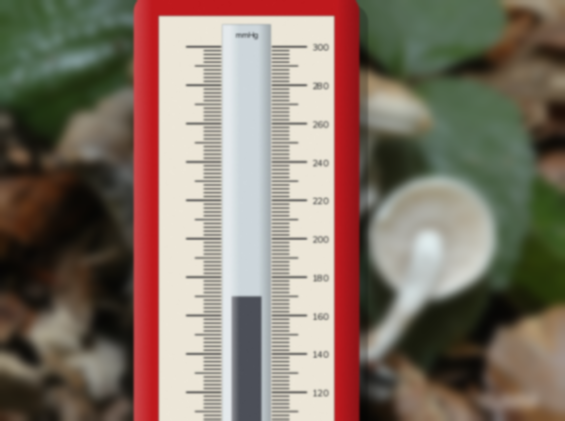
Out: 170; mmHg
